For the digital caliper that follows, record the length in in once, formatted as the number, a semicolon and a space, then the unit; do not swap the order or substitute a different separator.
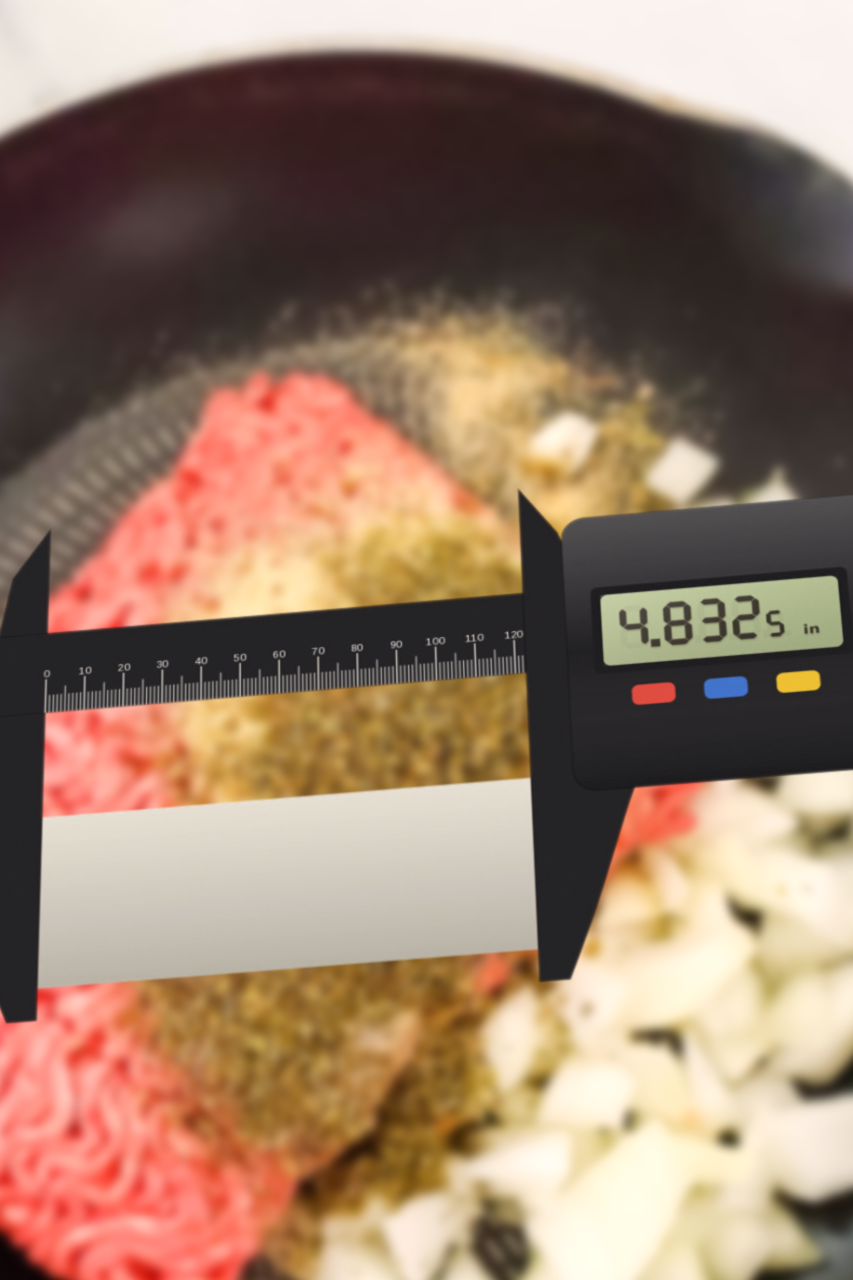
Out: 4.8325; in
